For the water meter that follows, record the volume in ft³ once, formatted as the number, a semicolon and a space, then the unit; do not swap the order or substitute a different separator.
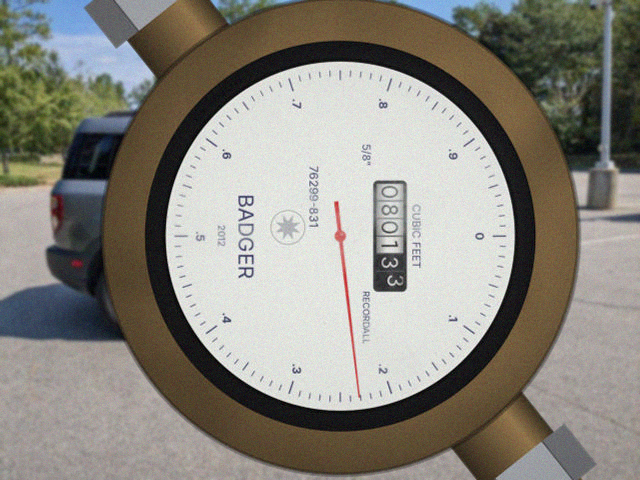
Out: 80133.23; ft³
